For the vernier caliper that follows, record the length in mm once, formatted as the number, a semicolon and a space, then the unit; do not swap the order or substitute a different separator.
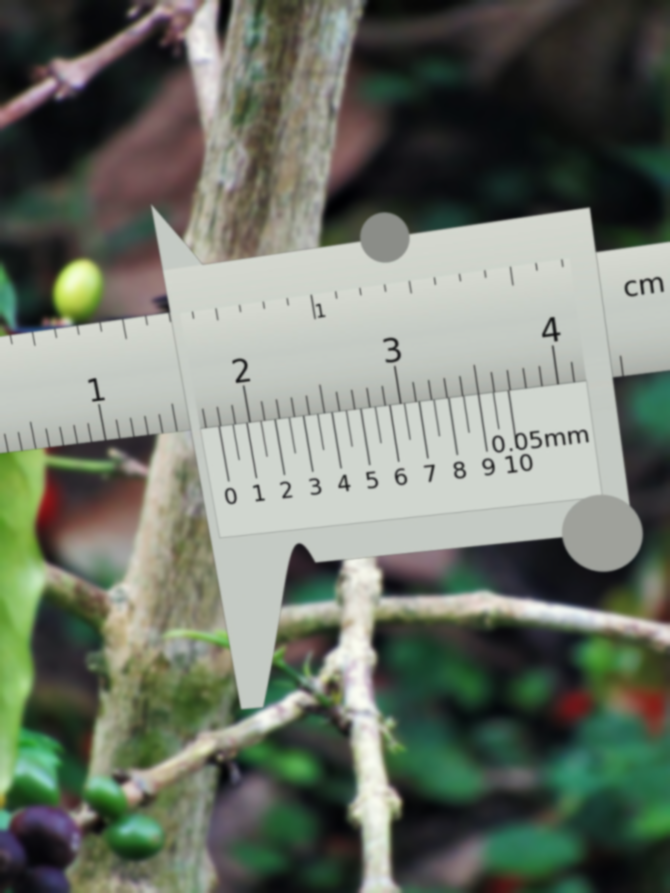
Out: 17.9; mm
